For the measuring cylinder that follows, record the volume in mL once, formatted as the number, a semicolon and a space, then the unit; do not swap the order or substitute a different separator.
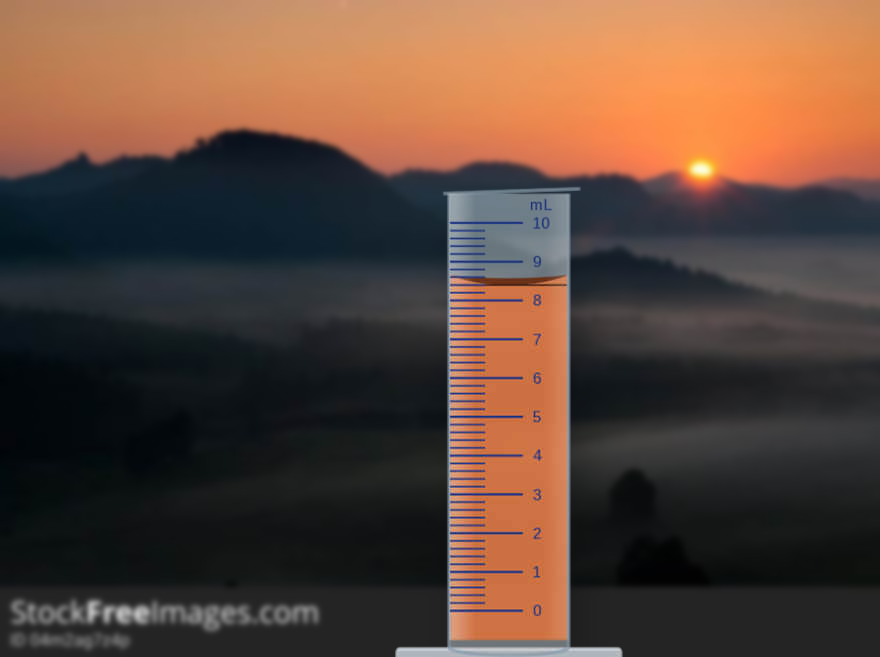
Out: 8.4; mL
